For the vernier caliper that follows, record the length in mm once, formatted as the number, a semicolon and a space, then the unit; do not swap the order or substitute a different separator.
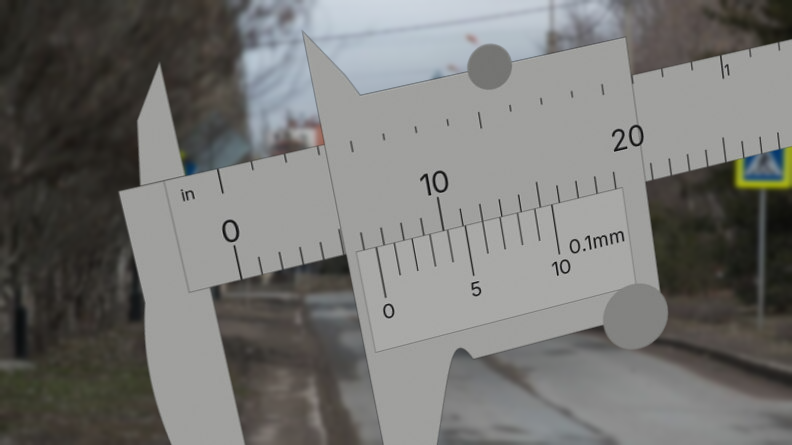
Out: 6.6; mm
